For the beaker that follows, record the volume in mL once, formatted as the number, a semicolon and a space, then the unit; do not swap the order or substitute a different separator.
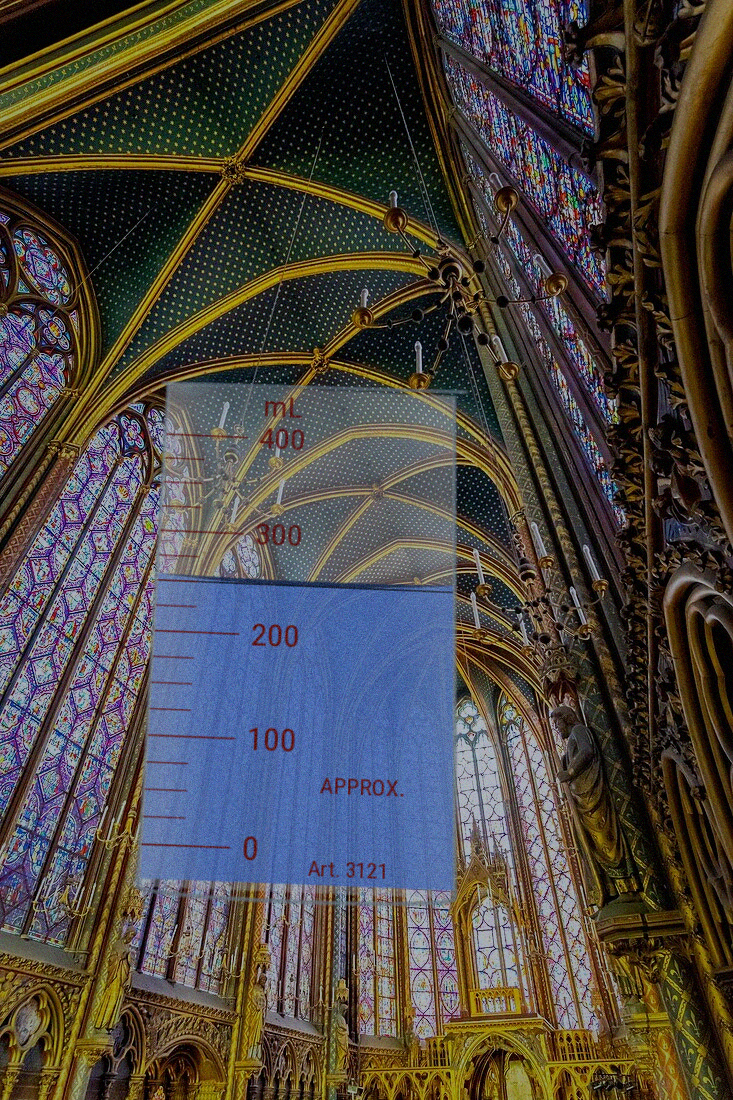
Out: 250; mL
